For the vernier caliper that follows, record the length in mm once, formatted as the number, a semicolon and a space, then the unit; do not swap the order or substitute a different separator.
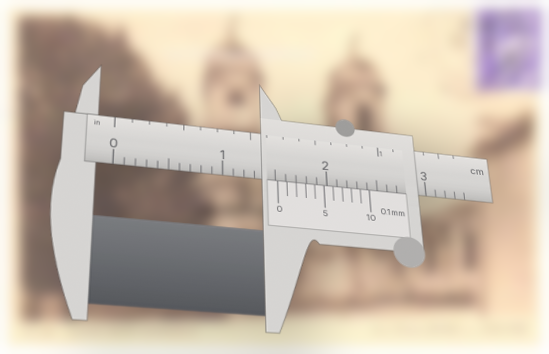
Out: 15.2; mm
